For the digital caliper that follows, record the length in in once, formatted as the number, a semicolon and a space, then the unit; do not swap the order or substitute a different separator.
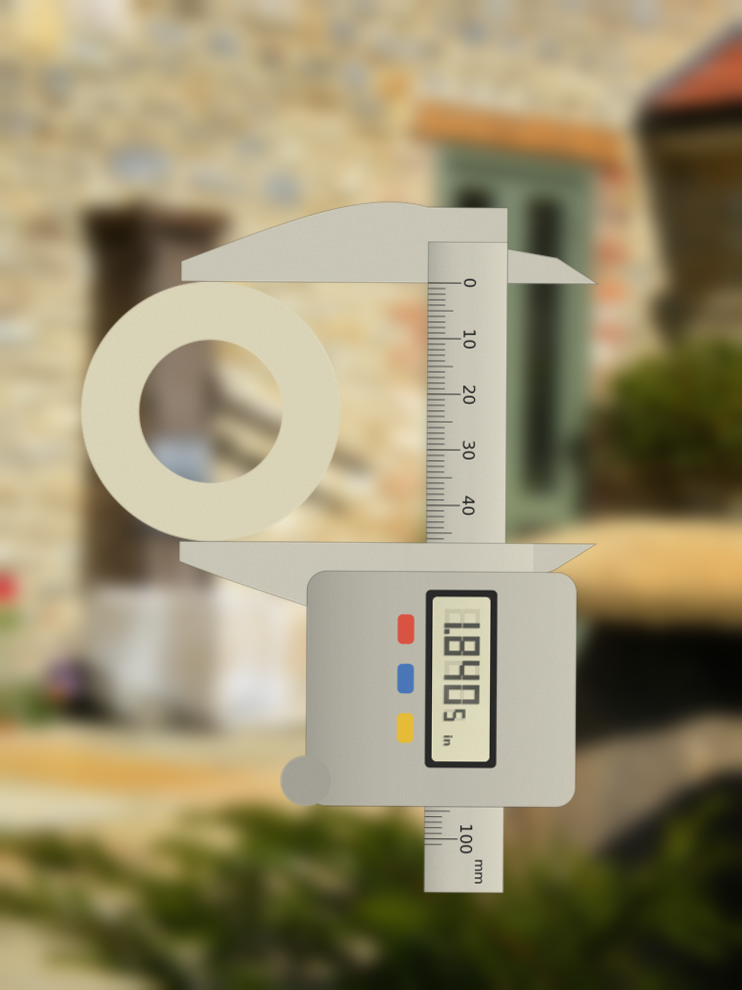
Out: 1.8405; in
